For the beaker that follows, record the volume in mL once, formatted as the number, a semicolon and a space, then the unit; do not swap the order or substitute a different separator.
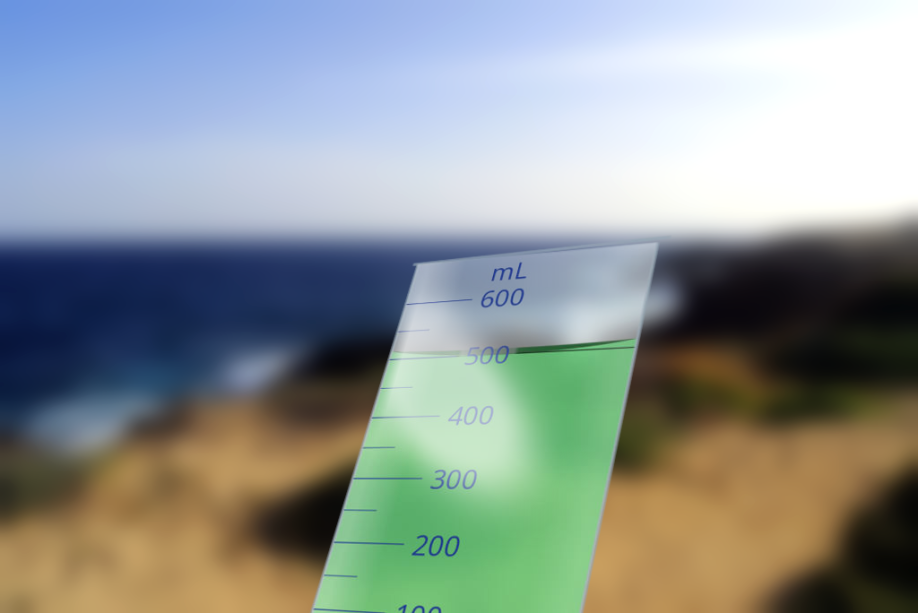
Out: 500; mL
